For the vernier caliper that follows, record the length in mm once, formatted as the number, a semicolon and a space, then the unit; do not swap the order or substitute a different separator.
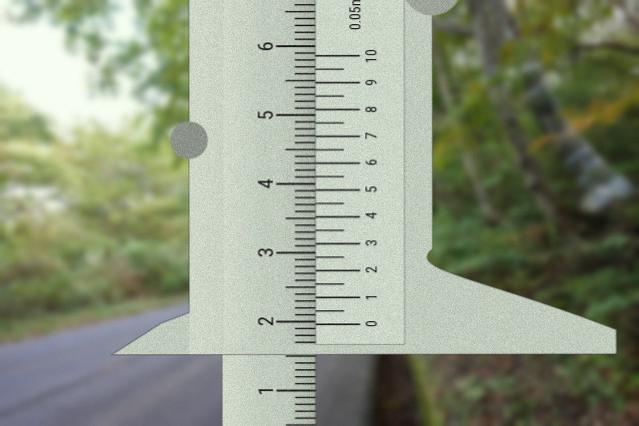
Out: 19.6; mm
